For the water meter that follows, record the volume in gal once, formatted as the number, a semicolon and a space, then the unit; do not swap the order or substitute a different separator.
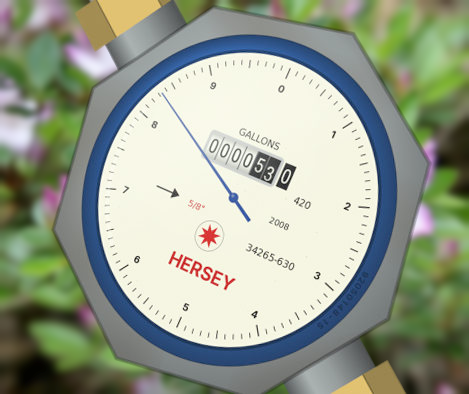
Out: 528.3; gal
